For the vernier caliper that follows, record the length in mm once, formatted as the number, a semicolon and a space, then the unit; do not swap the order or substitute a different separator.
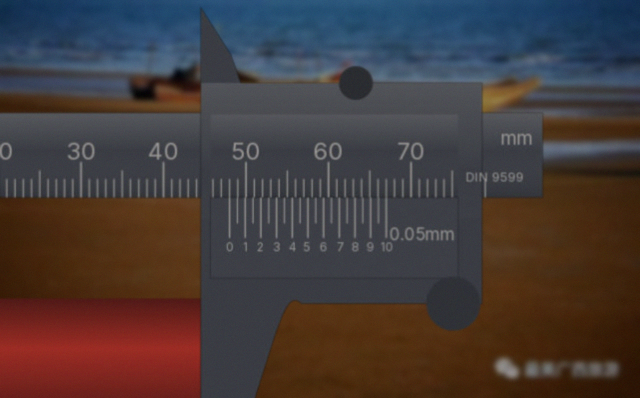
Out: 48.0; mm
